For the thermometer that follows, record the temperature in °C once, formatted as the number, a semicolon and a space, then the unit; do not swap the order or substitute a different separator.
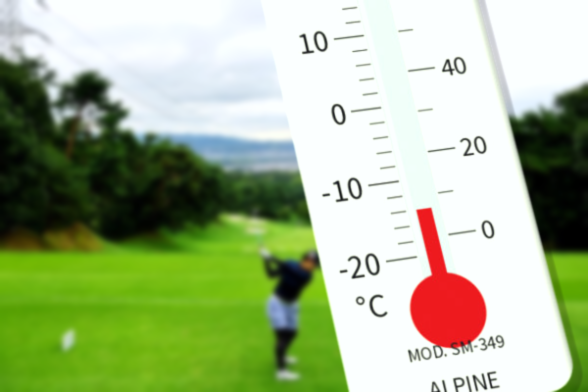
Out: -14; °C
